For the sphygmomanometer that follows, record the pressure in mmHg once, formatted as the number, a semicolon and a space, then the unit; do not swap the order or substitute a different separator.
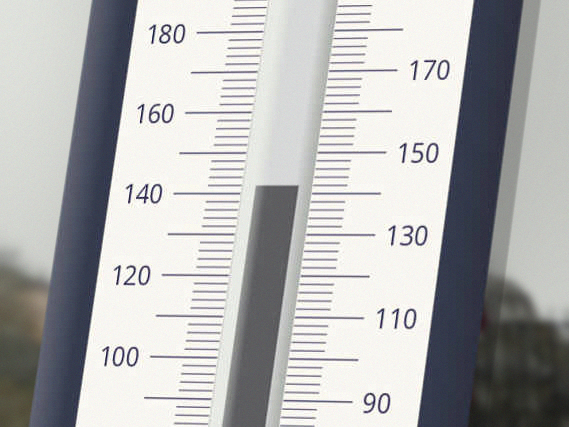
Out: 142; mmHg
